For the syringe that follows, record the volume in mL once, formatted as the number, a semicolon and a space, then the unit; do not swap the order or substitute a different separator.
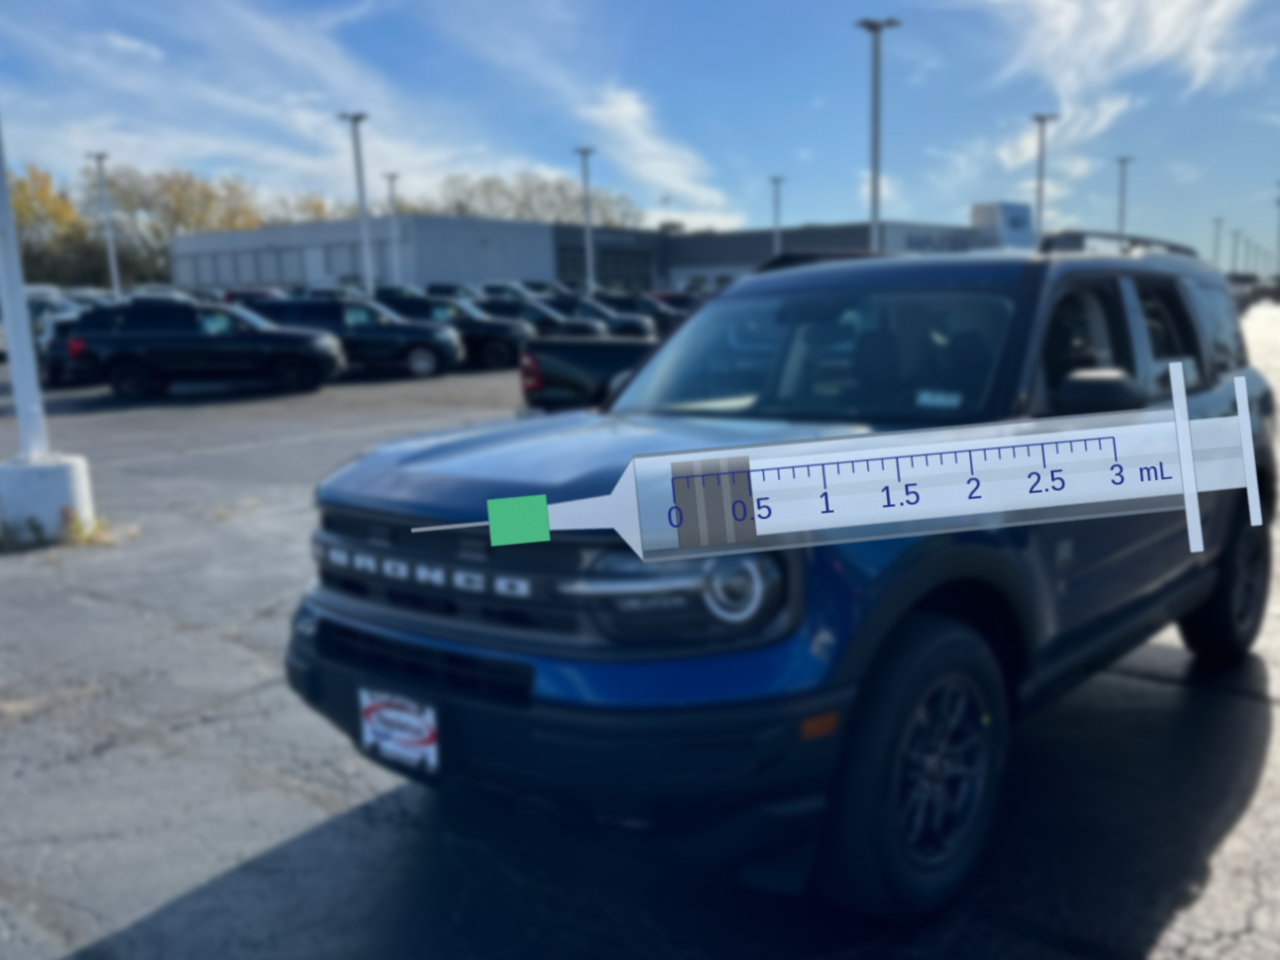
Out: 0; mL
